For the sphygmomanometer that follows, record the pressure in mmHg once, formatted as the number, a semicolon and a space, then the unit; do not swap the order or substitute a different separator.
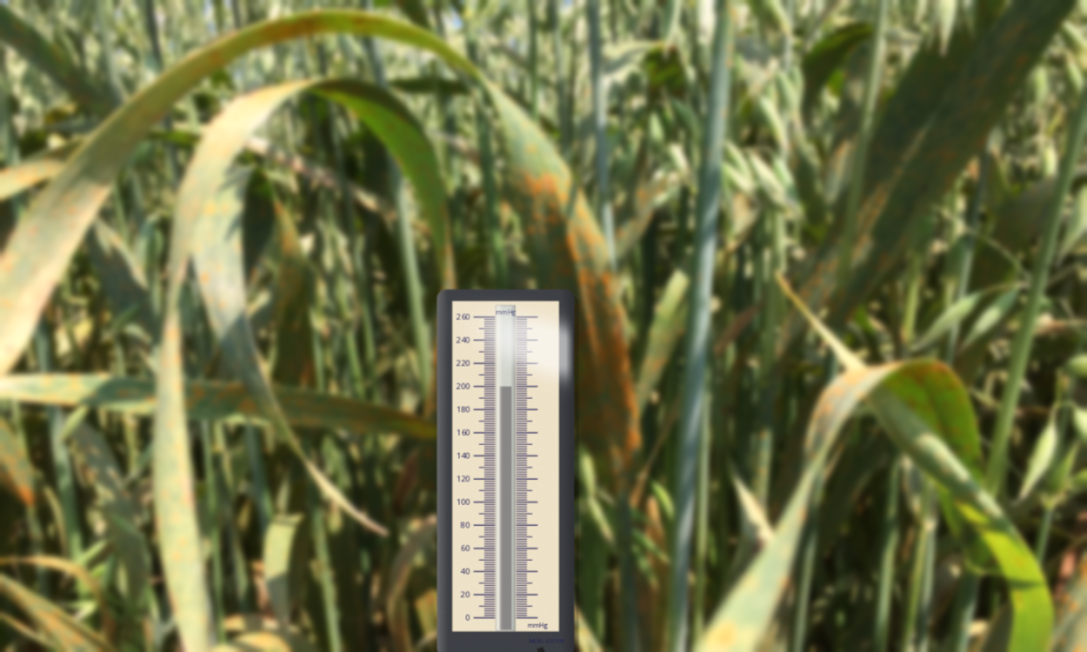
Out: 200; mmHg
